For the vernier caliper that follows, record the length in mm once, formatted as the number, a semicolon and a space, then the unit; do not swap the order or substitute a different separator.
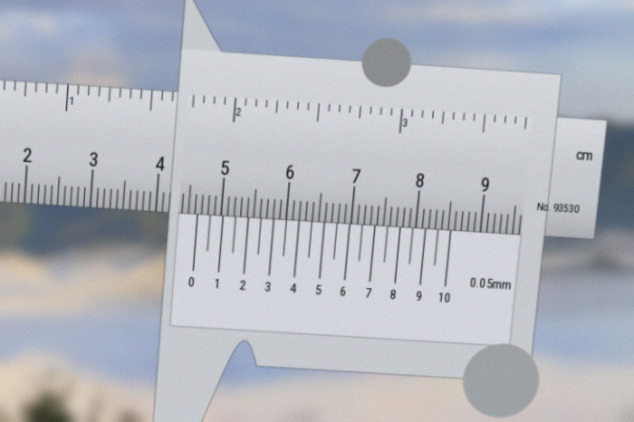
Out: 46.4; mm
